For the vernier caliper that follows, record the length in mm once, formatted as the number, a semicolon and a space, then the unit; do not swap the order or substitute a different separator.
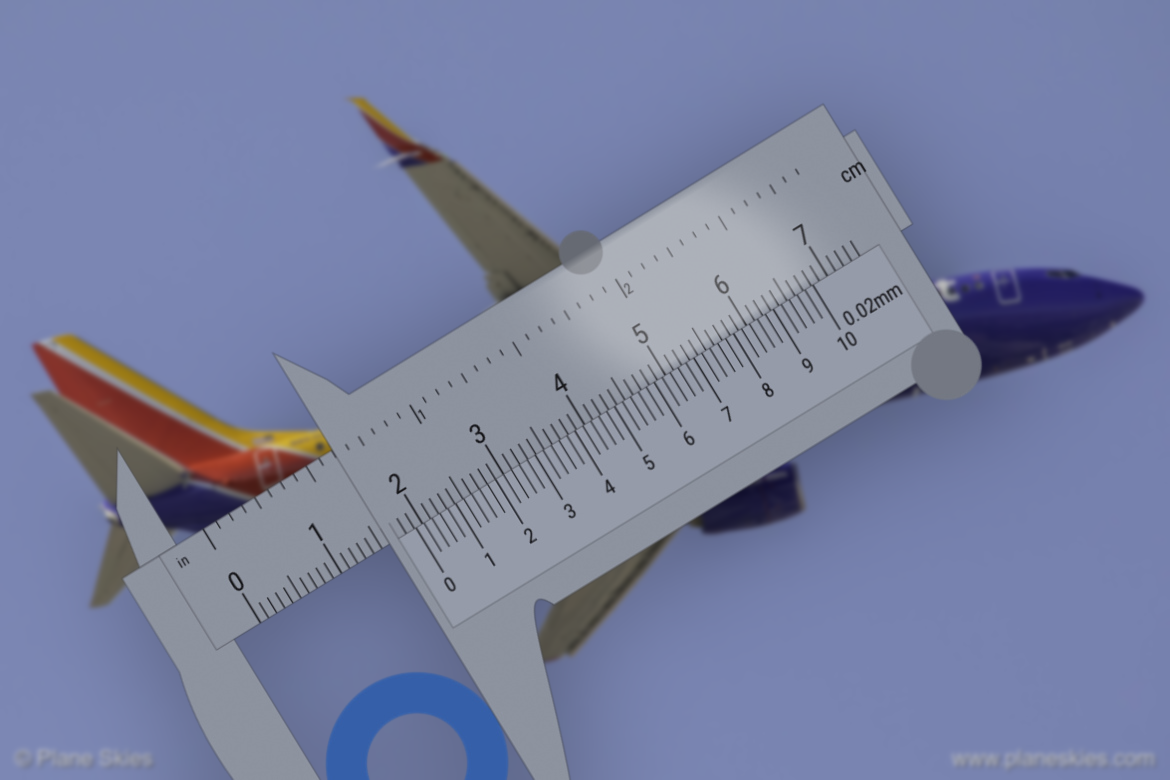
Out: 19.2; mm
